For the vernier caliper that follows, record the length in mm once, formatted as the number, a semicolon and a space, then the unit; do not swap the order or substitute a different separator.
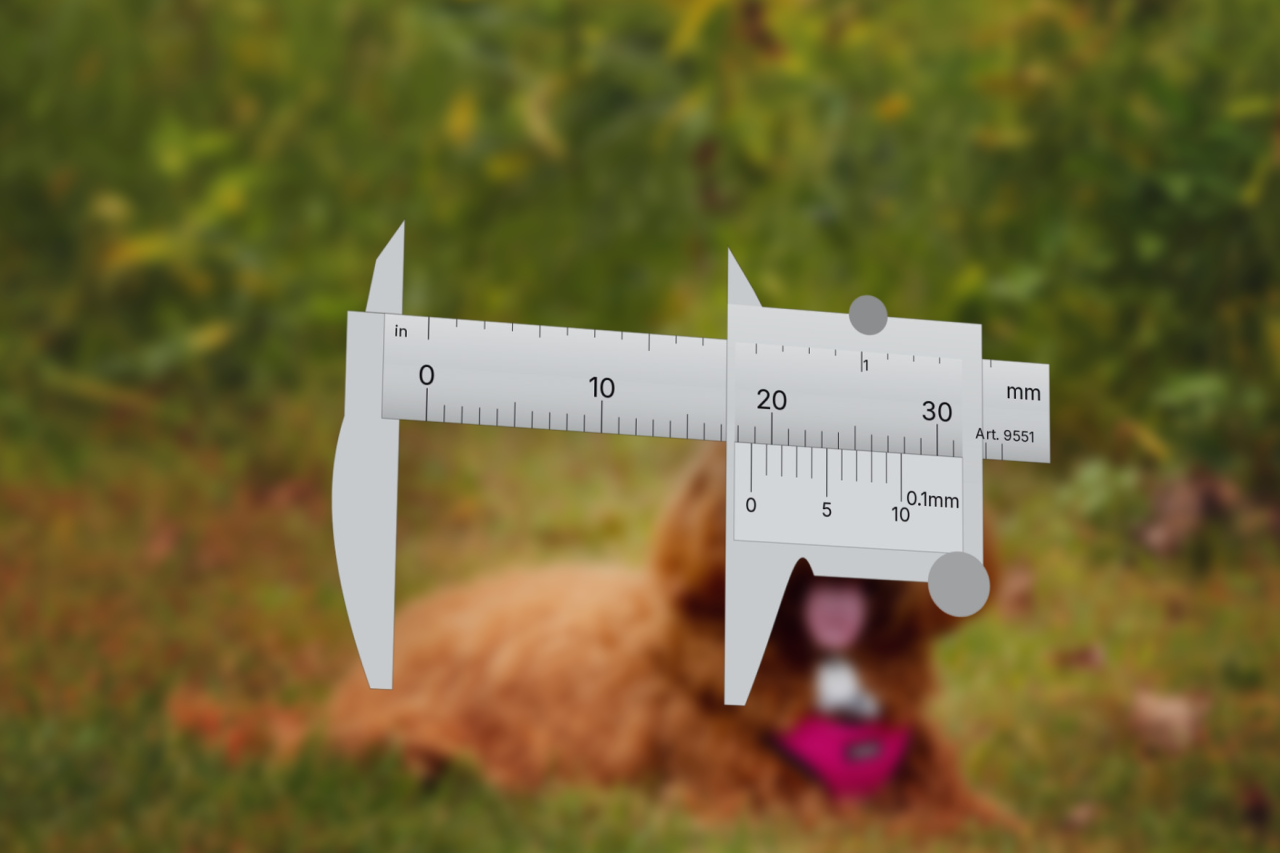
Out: 18.8; mm
